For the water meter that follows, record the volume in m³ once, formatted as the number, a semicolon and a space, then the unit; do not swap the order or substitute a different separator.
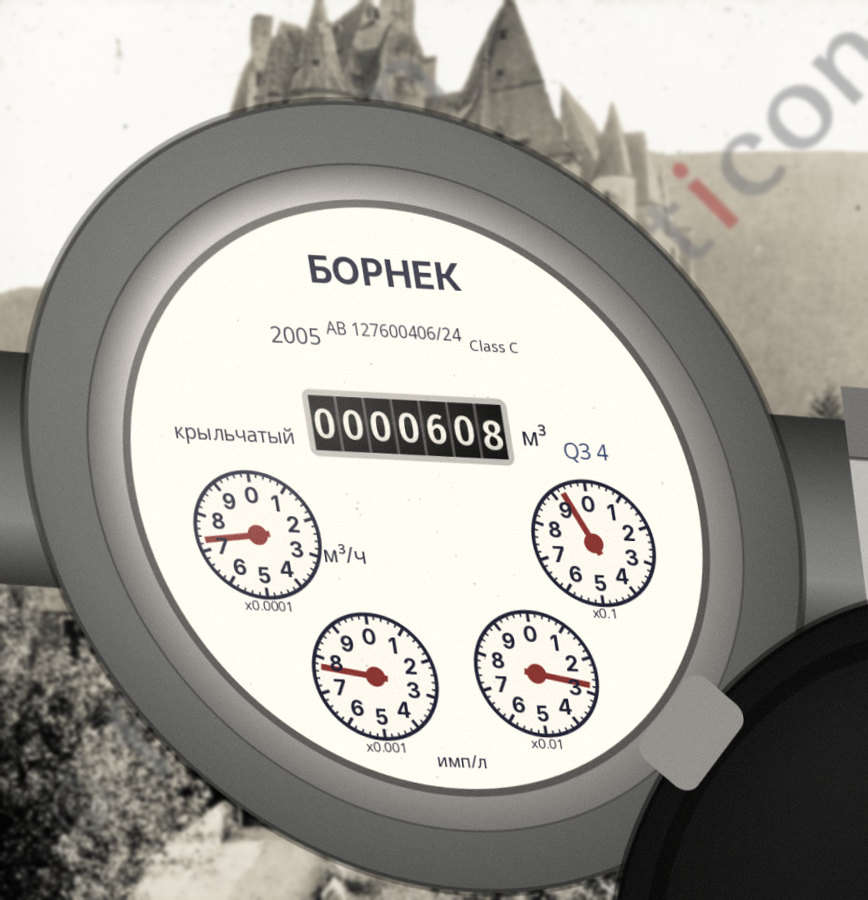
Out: 607.9277; m³
